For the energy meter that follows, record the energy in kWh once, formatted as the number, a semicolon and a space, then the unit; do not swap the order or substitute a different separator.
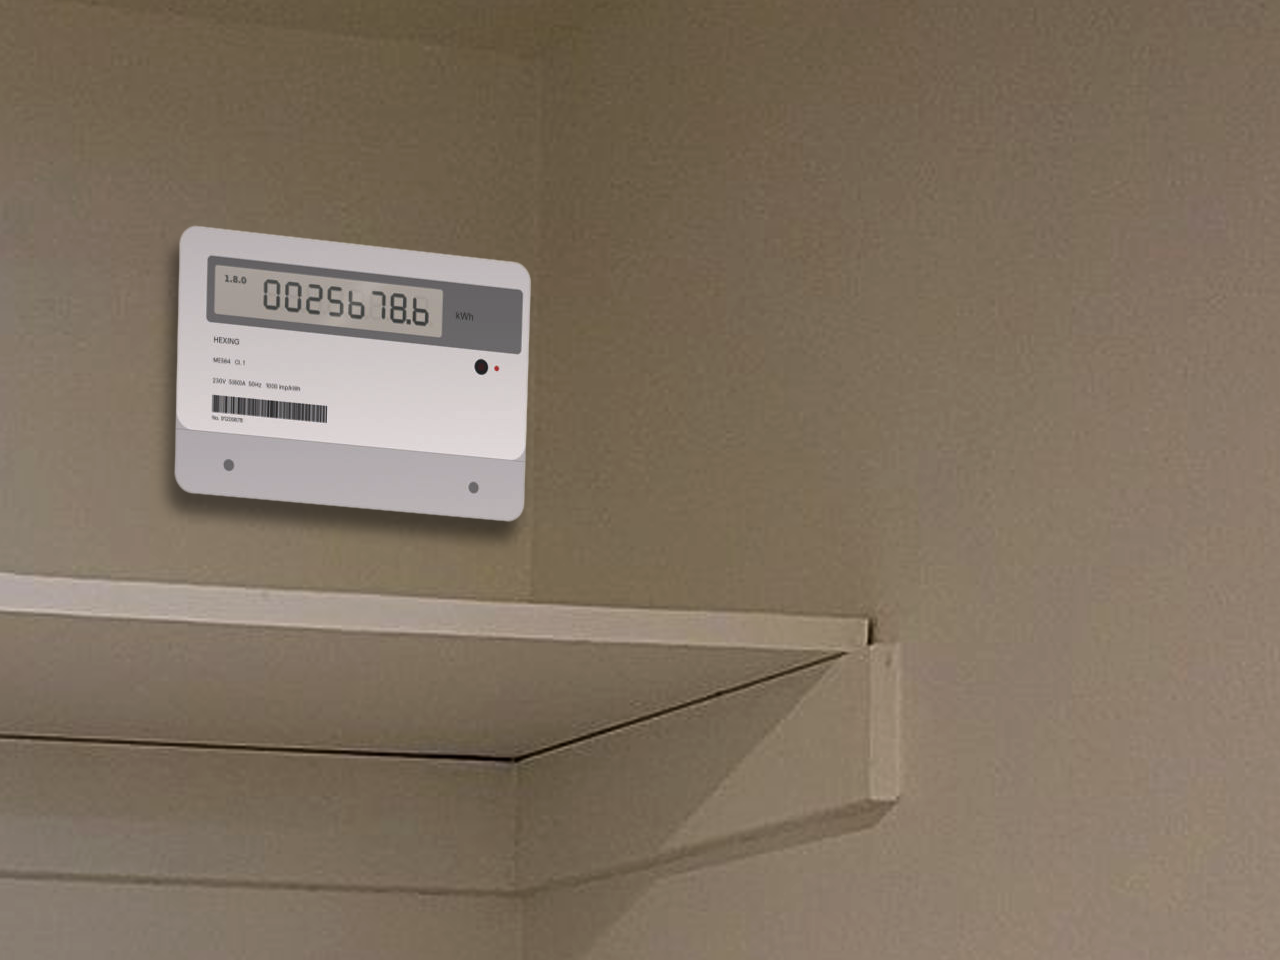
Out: 25678.6; kWh
